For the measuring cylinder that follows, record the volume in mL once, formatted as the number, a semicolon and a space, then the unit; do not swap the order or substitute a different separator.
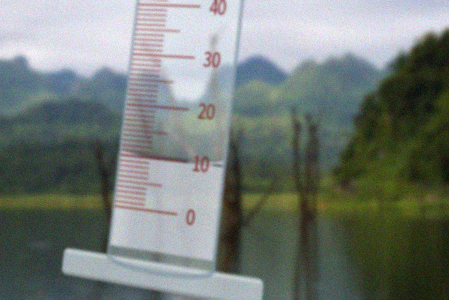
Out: 10; mL
